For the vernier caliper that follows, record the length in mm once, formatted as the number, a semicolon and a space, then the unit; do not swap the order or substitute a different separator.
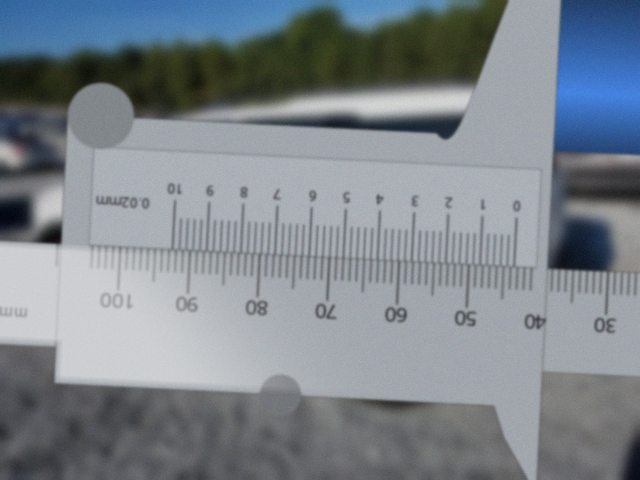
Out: 43.5; mm
